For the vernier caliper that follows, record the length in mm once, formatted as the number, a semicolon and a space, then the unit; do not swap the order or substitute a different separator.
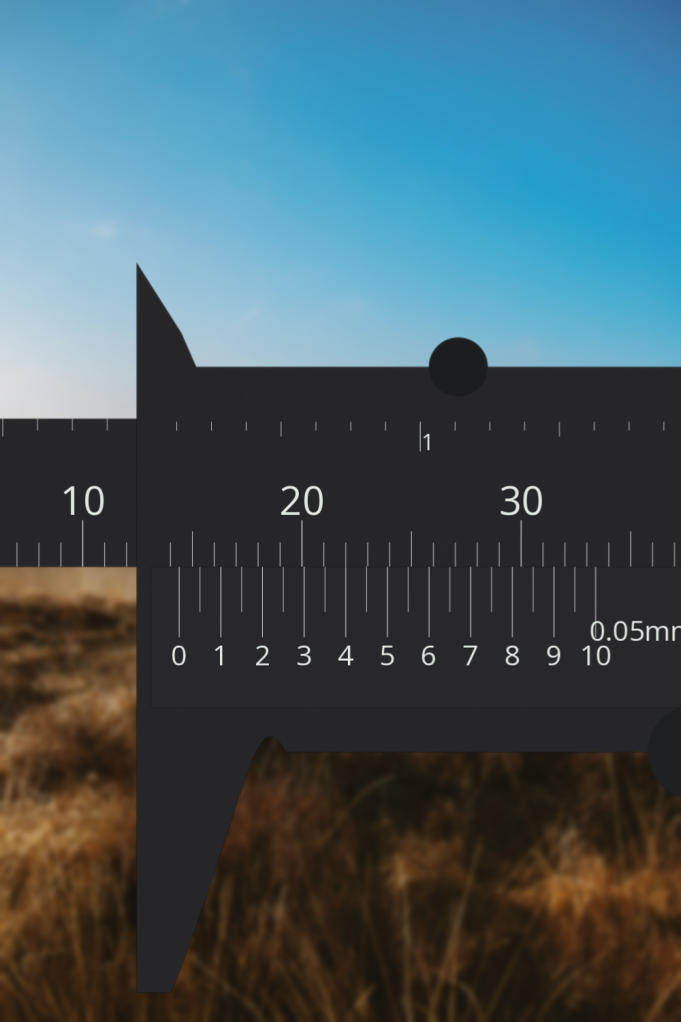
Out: 14.40; mm
